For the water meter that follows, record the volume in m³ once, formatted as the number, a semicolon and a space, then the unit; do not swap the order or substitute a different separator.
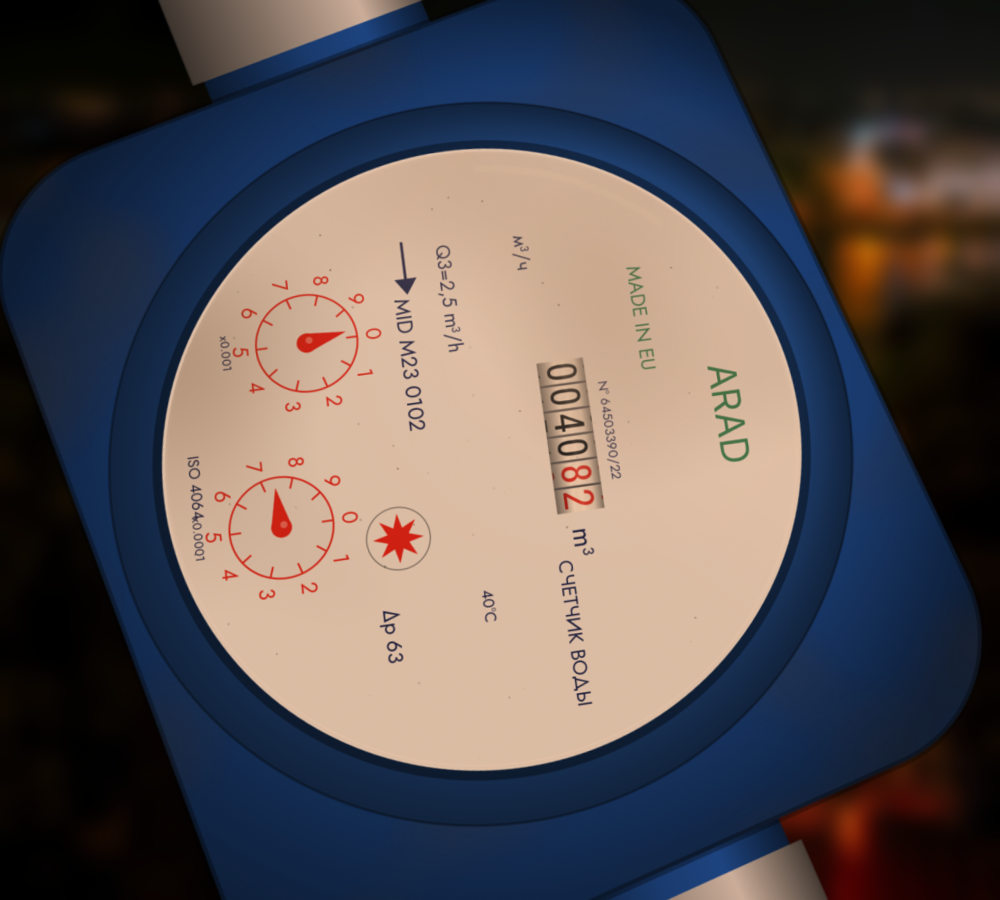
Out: 40.8197; m³
